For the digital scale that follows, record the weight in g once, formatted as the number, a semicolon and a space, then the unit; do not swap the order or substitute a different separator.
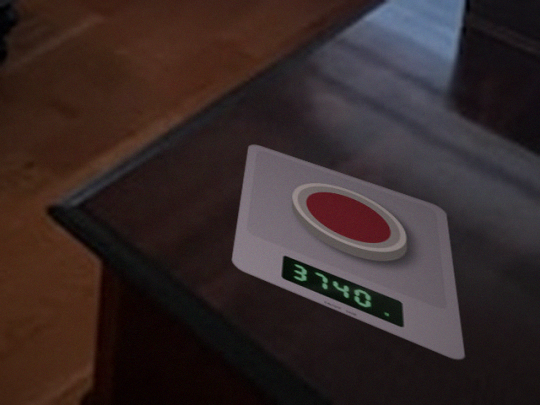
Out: 3740; g
